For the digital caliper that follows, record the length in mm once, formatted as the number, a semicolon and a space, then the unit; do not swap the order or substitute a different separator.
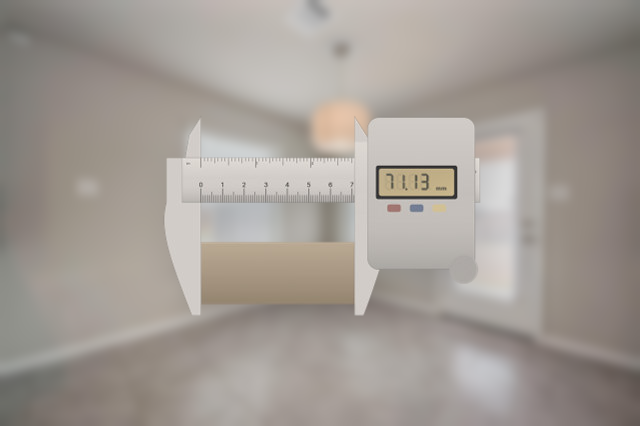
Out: 71.13; mm
